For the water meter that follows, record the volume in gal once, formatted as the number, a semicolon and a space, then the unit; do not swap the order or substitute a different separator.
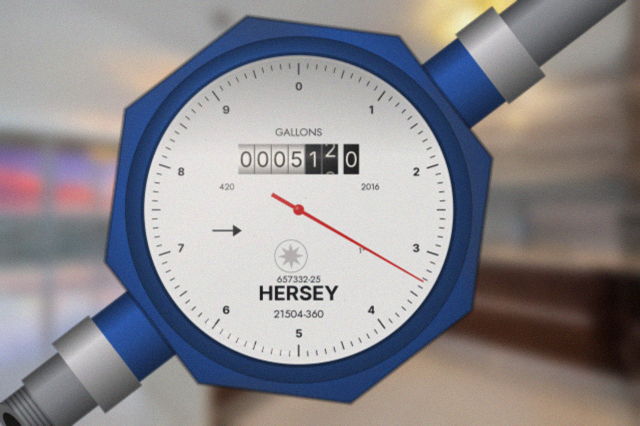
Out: 5123.3; gal
